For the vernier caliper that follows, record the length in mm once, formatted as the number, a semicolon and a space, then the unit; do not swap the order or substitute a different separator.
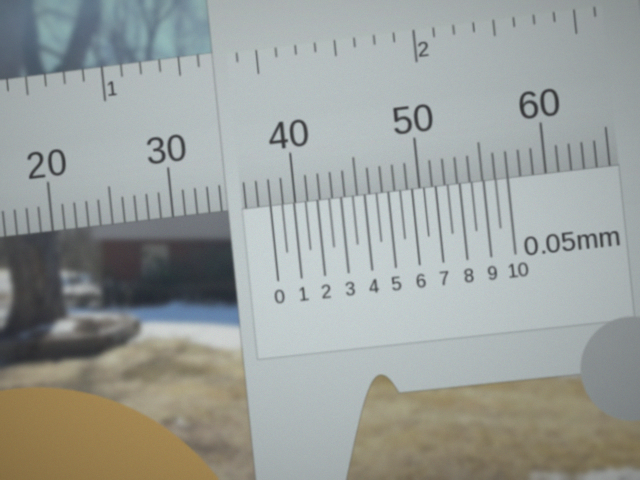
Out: 38.0; mm
